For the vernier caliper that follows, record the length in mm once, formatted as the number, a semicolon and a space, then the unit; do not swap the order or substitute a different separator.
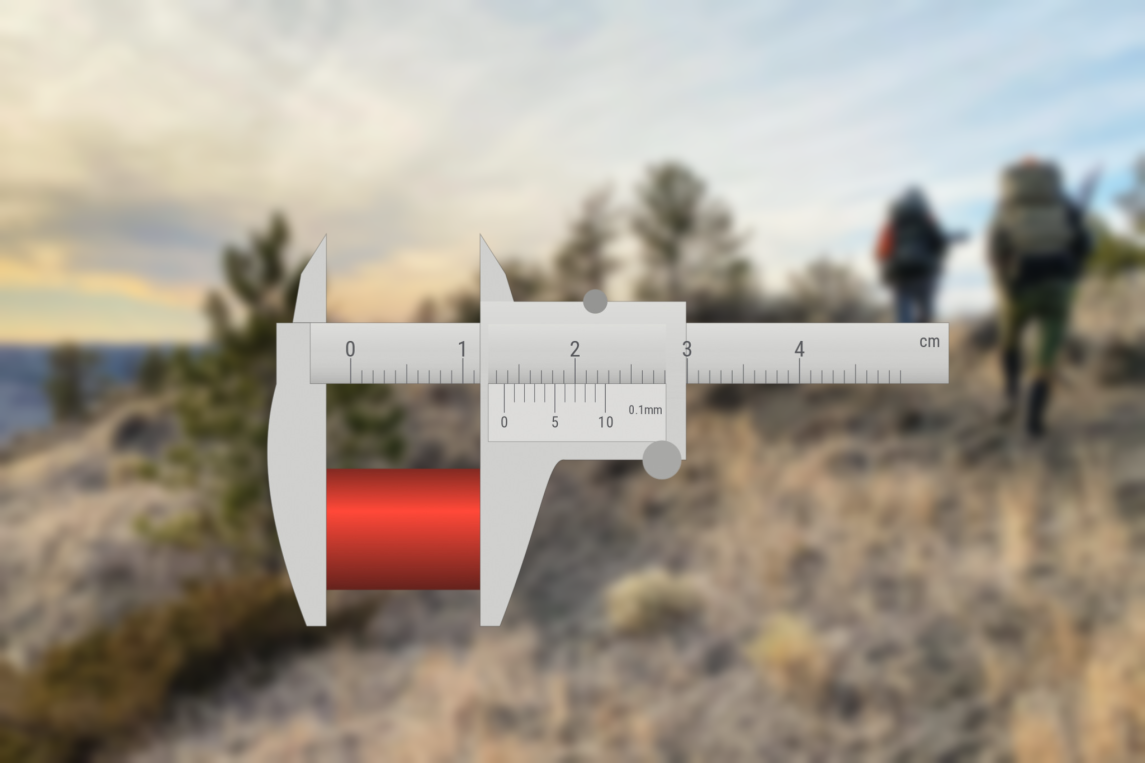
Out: 13.7; mm
